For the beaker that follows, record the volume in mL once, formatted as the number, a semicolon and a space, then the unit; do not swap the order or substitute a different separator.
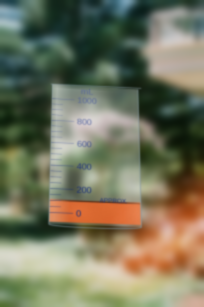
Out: 100; mL
